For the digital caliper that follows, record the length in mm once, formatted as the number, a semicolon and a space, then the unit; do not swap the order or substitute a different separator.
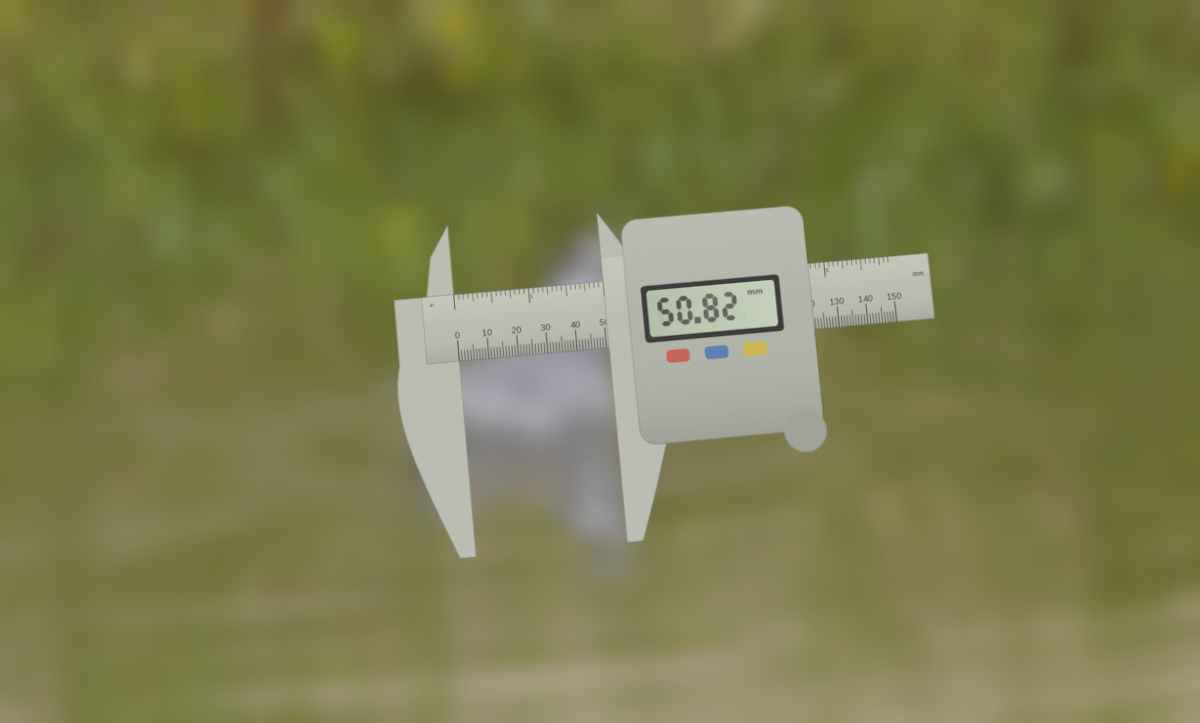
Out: 50.82; mm
